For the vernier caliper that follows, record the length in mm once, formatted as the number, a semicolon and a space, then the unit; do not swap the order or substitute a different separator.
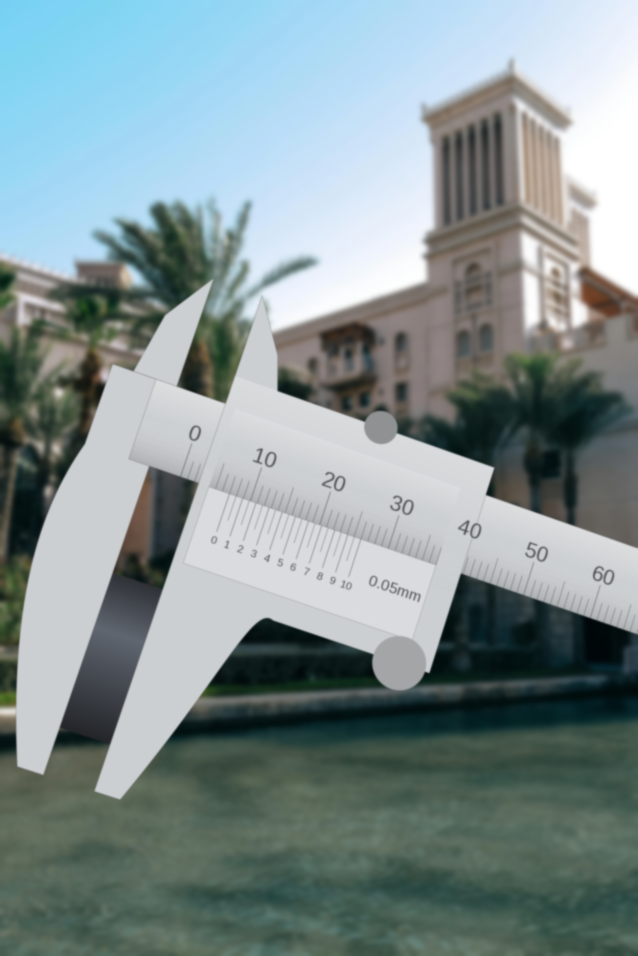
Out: 7.0; mm
